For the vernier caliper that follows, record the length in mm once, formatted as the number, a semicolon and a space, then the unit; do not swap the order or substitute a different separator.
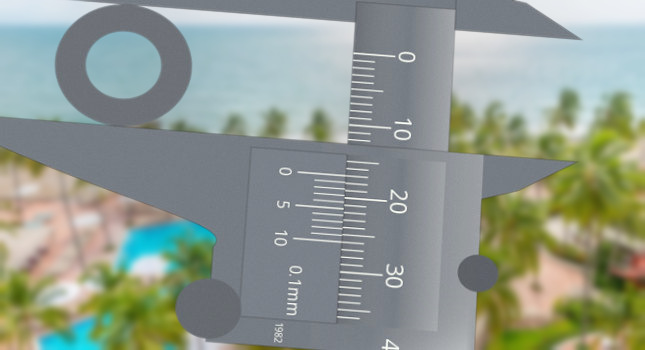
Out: 17.0; mm
